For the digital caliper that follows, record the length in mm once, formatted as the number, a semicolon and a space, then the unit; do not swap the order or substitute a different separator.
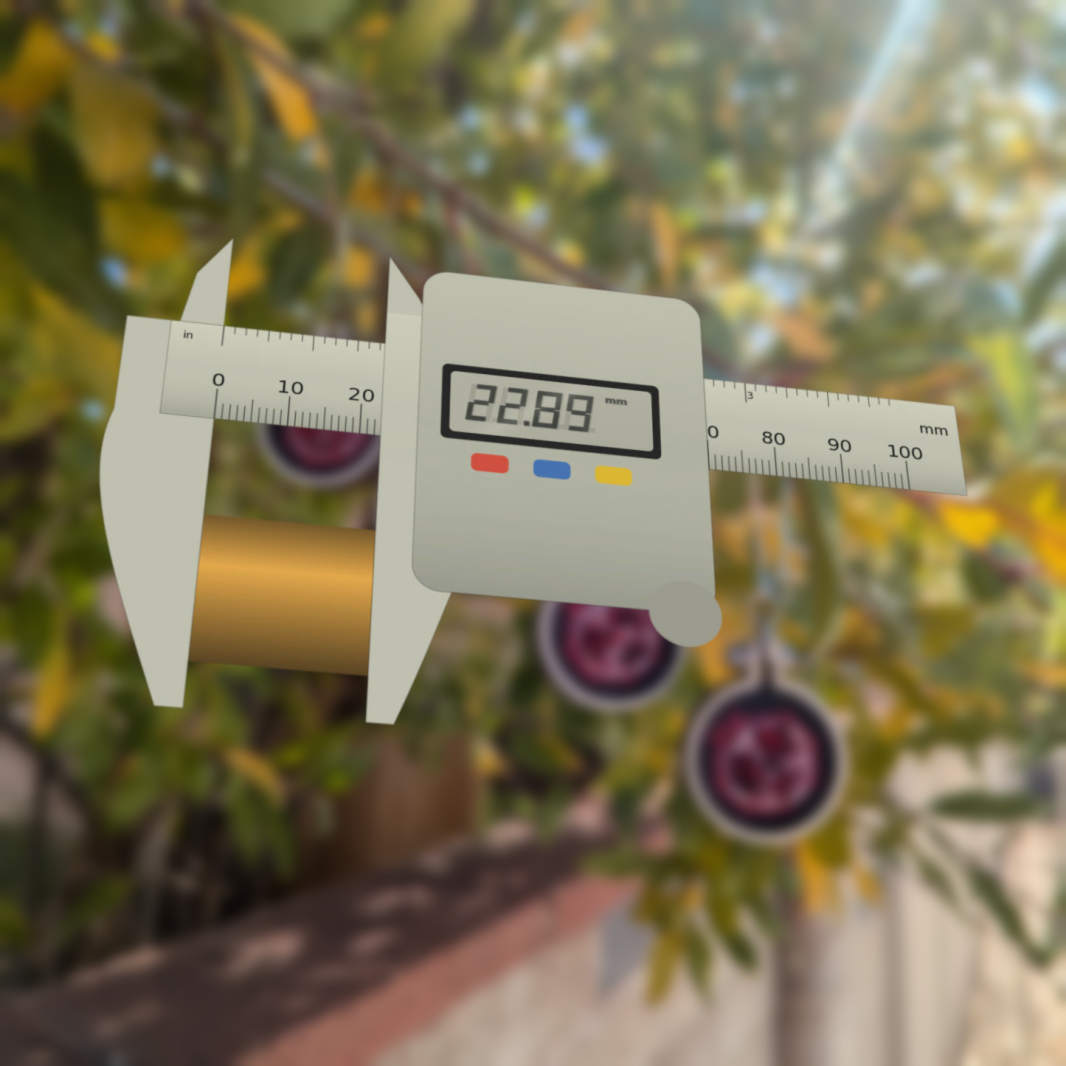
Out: 22.89; mm
